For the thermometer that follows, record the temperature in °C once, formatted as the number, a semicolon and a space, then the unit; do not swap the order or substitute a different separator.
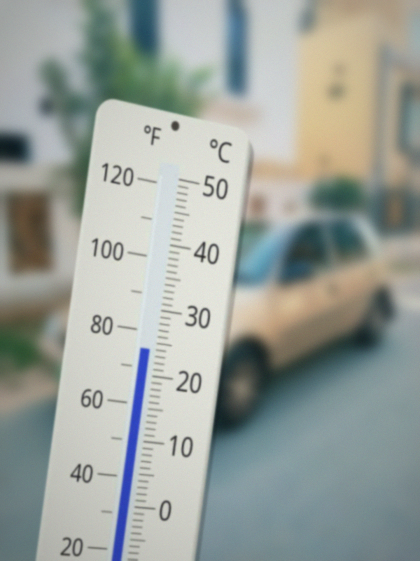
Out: 24; °C
